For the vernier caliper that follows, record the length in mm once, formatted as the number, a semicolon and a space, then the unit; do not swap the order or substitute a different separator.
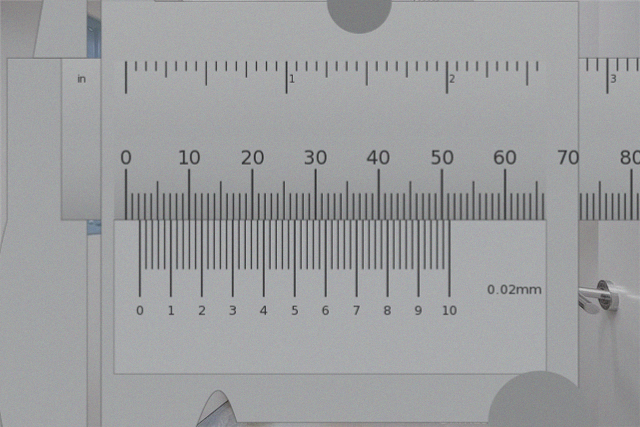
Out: 2.2; mm
